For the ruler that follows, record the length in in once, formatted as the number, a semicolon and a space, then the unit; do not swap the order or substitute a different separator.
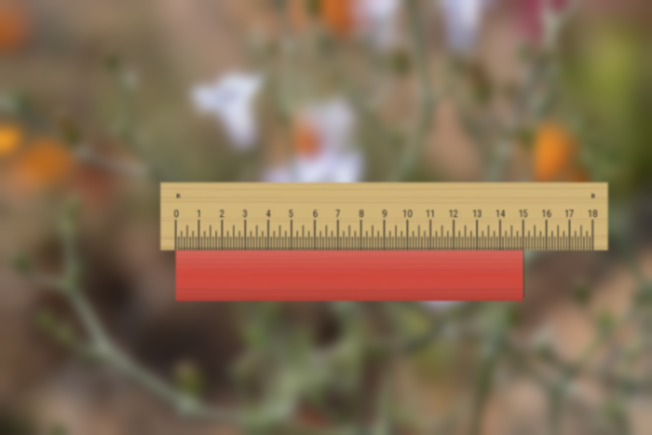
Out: 15; in
